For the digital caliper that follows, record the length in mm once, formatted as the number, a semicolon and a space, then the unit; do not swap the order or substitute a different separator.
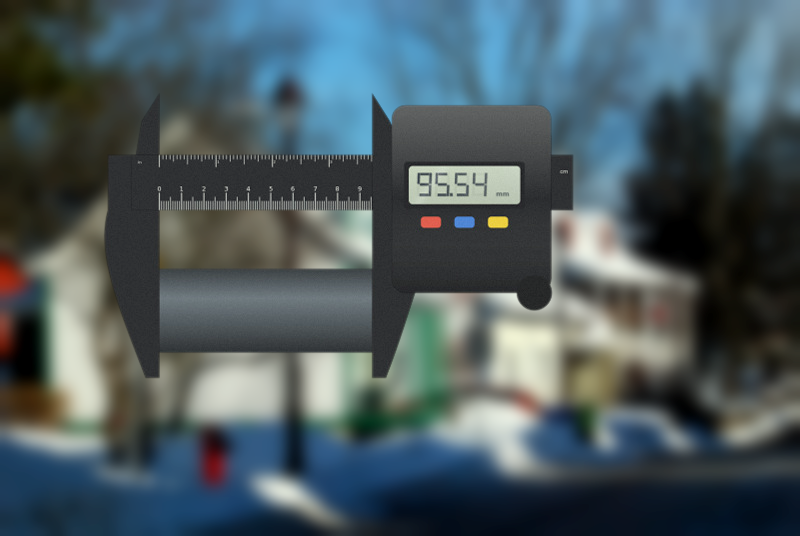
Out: 95.54; mm
